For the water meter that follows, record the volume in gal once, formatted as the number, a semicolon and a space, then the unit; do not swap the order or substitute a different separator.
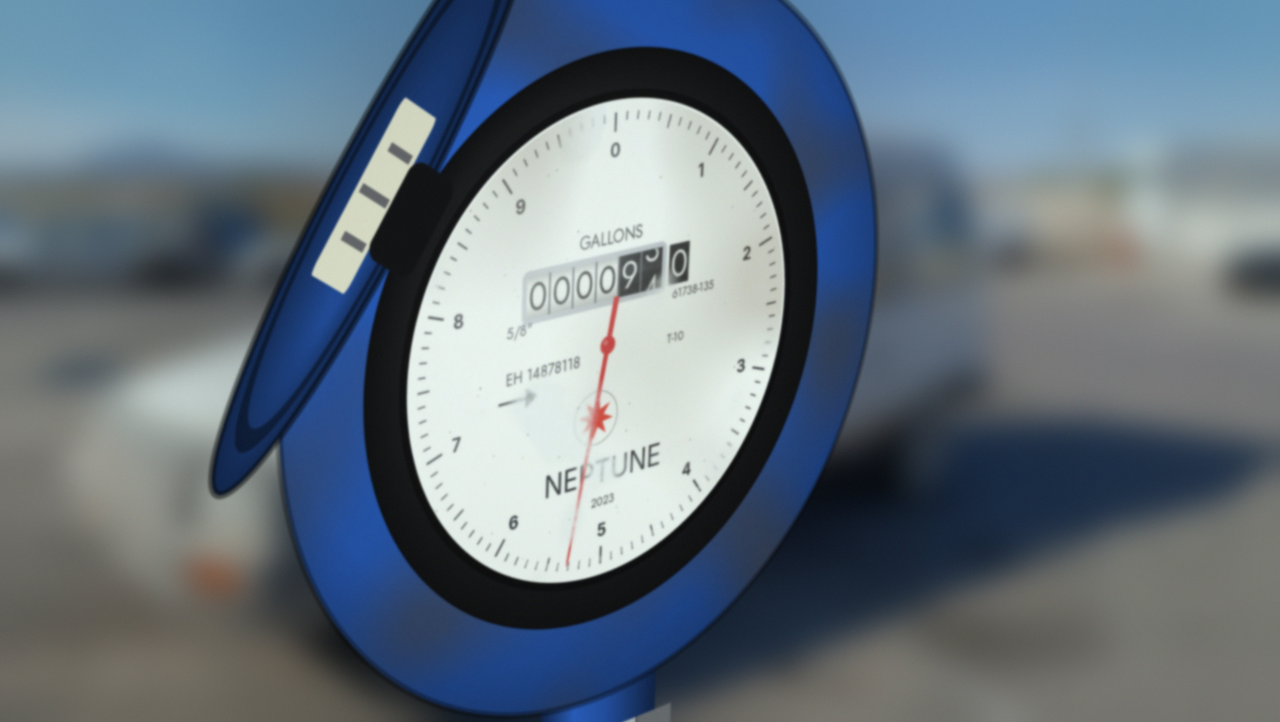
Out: 935.3; gal
